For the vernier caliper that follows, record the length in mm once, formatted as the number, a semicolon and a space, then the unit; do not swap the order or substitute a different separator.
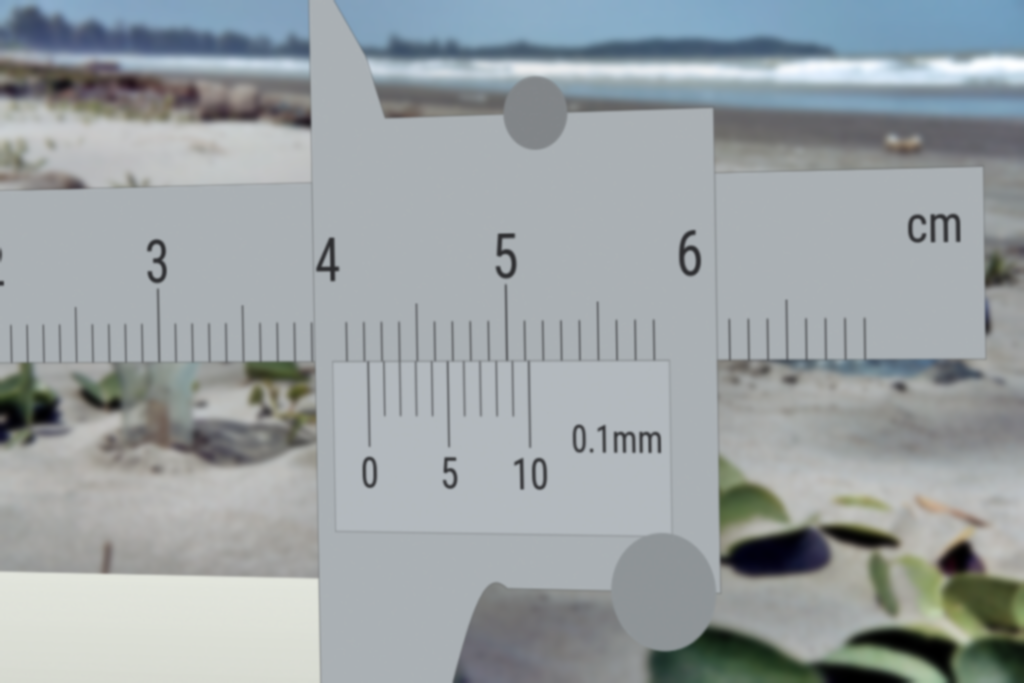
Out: 42.2; mm
